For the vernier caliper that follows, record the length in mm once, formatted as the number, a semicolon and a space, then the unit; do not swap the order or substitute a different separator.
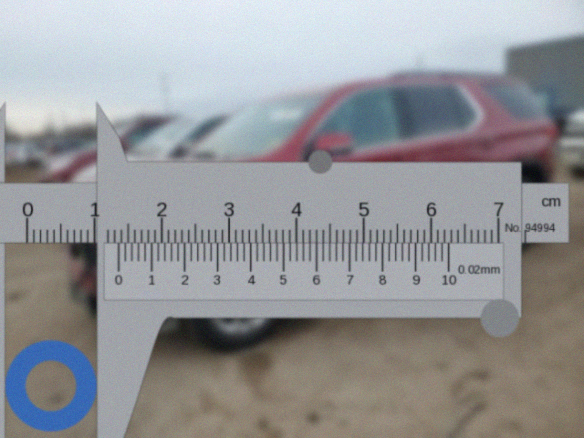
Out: 13.6; mm
